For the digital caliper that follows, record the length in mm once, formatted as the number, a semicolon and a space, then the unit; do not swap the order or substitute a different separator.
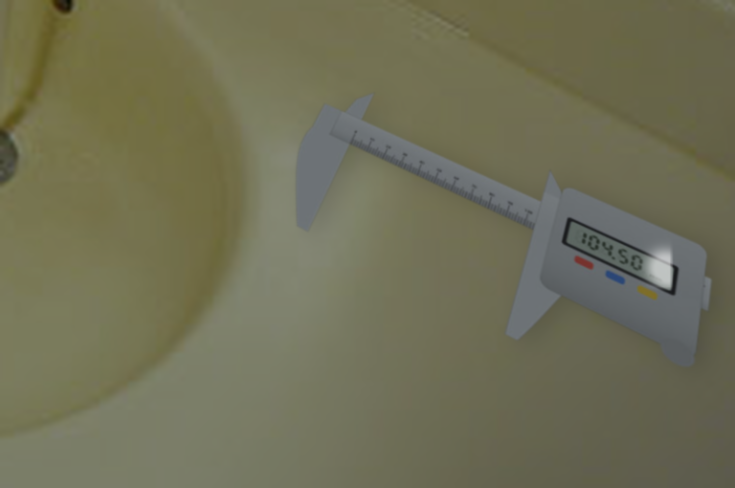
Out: 104.50; mm
